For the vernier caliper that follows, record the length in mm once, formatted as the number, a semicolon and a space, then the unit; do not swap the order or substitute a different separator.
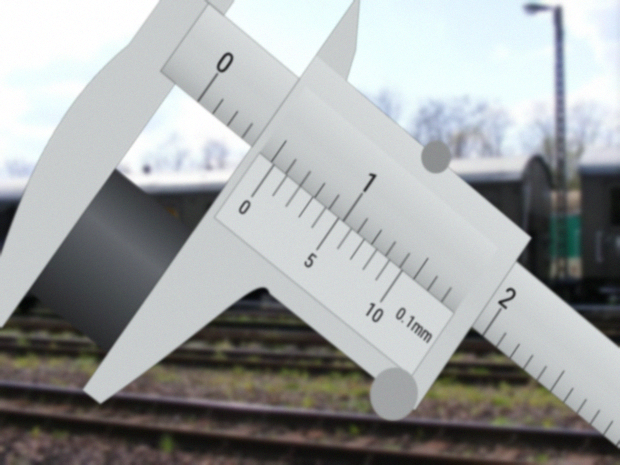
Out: 5.2; mm
